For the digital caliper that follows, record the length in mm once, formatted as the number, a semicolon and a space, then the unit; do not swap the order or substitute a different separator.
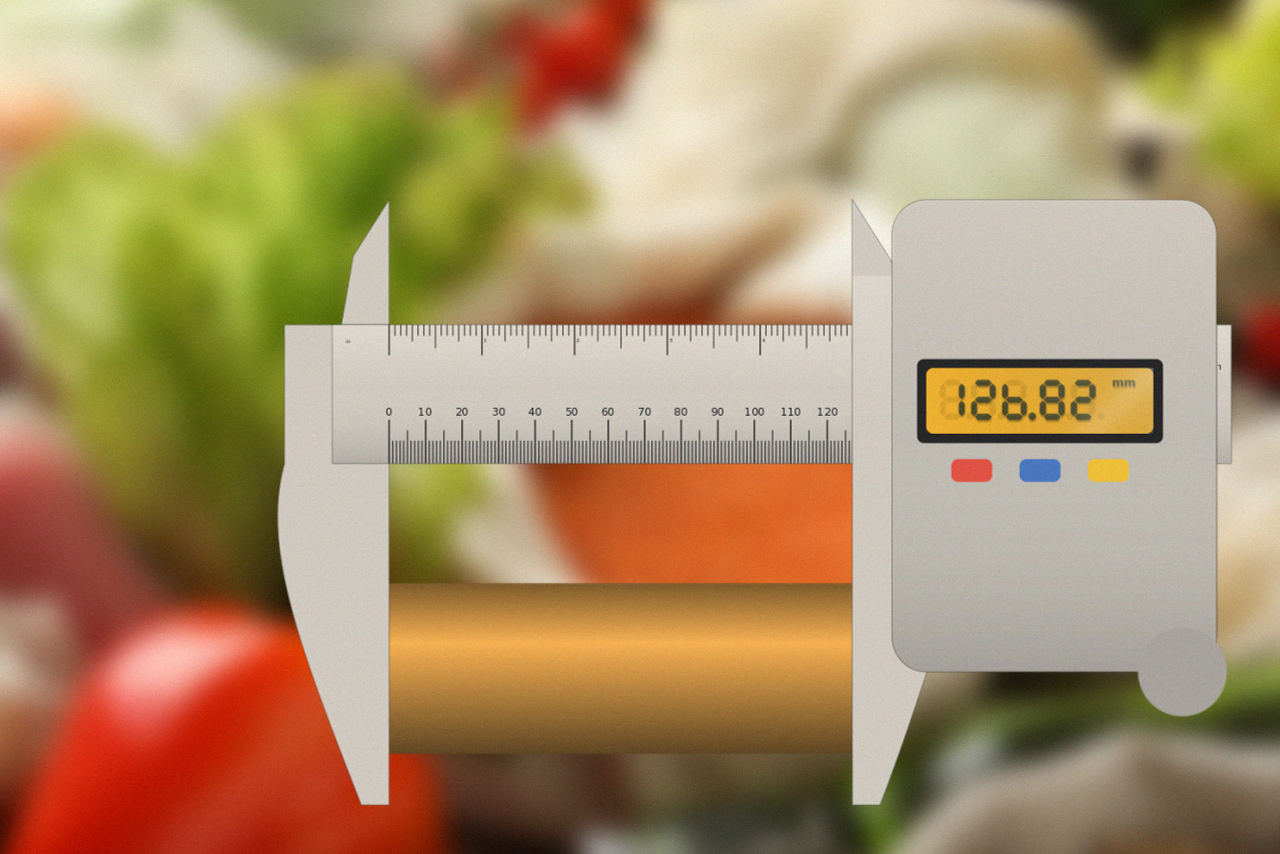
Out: 126.82; mm
